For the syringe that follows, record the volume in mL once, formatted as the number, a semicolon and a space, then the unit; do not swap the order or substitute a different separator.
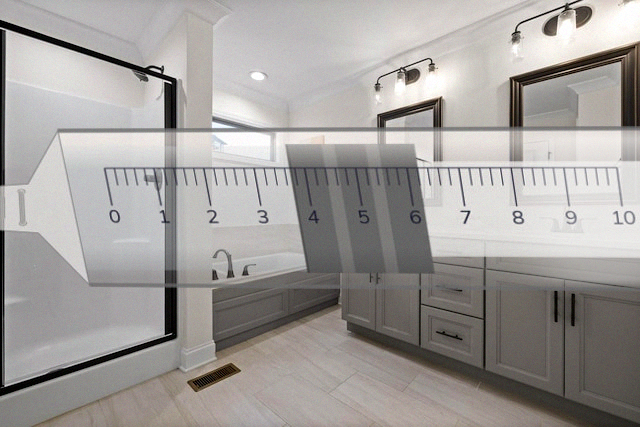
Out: 3.7; mL
